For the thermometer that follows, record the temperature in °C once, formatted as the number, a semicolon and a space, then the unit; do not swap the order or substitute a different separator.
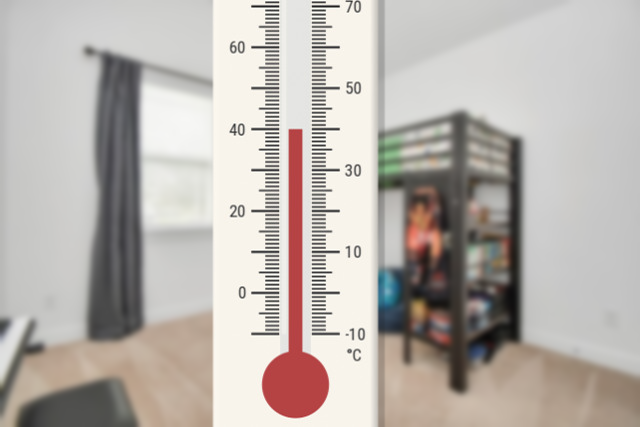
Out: 40; °C
